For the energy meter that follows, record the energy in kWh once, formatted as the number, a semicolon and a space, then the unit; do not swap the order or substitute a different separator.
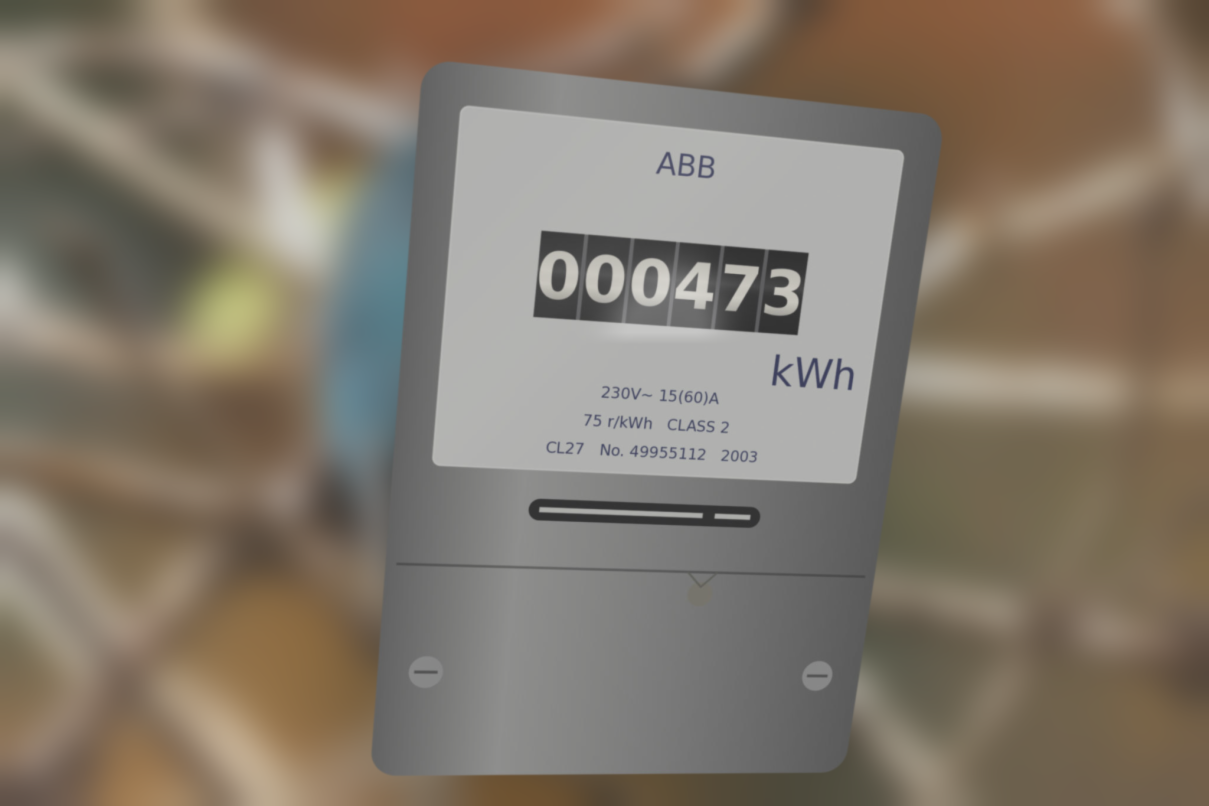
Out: 473; kWh
